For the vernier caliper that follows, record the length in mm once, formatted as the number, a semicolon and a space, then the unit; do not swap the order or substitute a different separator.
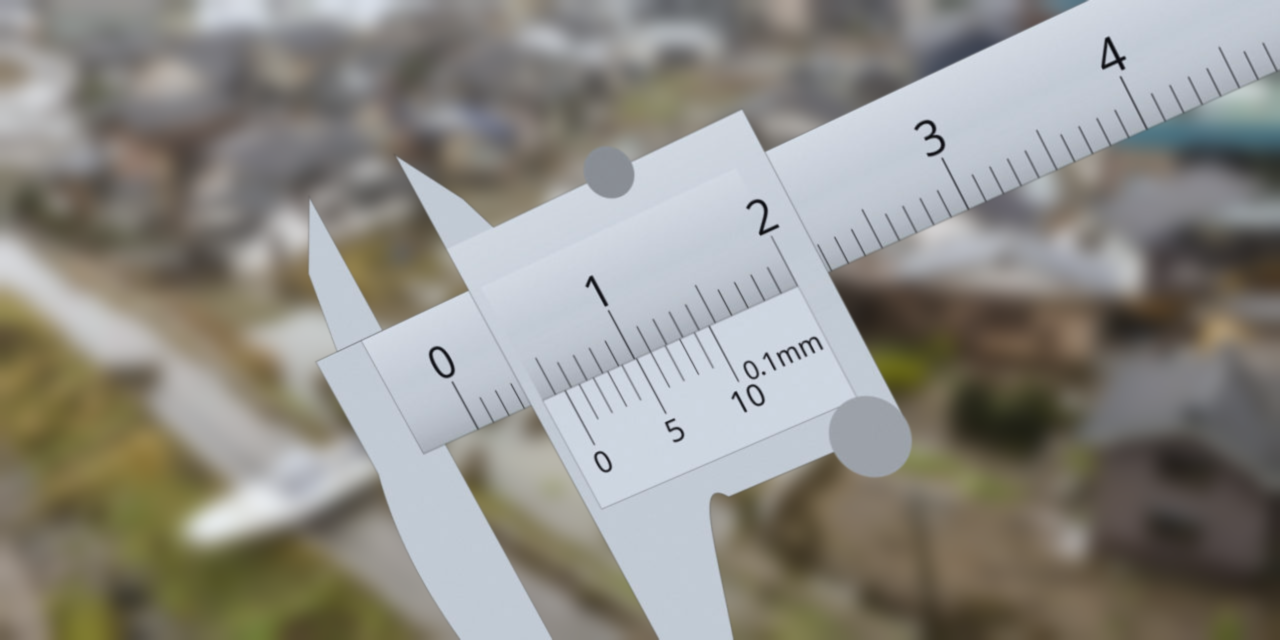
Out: 5.6; mm
